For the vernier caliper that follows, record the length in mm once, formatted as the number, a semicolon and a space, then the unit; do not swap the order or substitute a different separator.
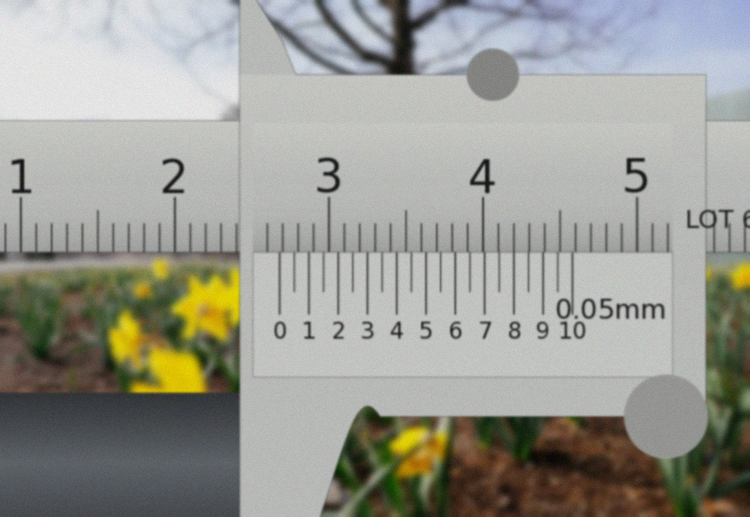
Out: 26.8; mm
